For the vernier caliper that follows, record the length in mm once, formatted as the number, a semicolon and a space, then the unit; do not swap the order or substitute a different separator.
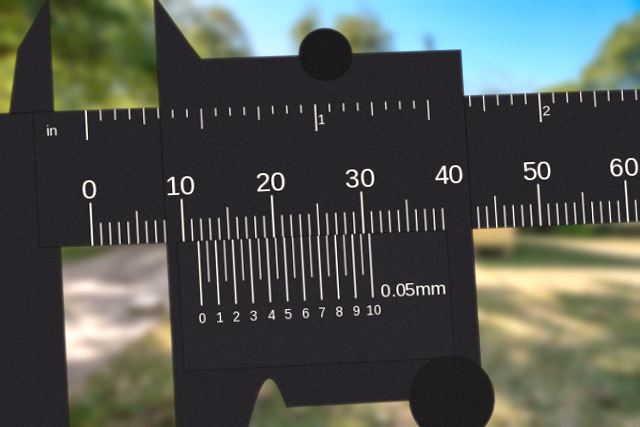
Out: 11.6; mm
